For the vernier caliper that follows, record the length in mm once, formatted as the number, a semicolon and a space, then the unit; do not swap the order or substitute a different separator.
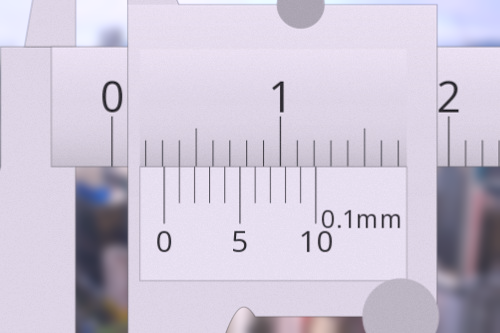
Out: 3.1; mm
